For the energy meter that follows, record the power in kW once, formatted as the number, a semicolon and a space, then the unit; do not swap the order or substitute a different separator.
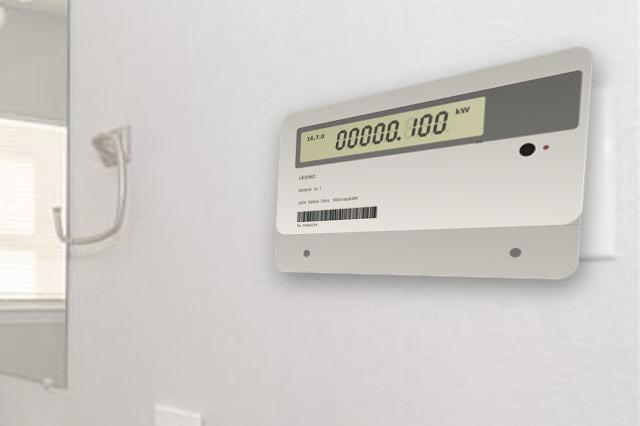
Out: 0.100; kW
